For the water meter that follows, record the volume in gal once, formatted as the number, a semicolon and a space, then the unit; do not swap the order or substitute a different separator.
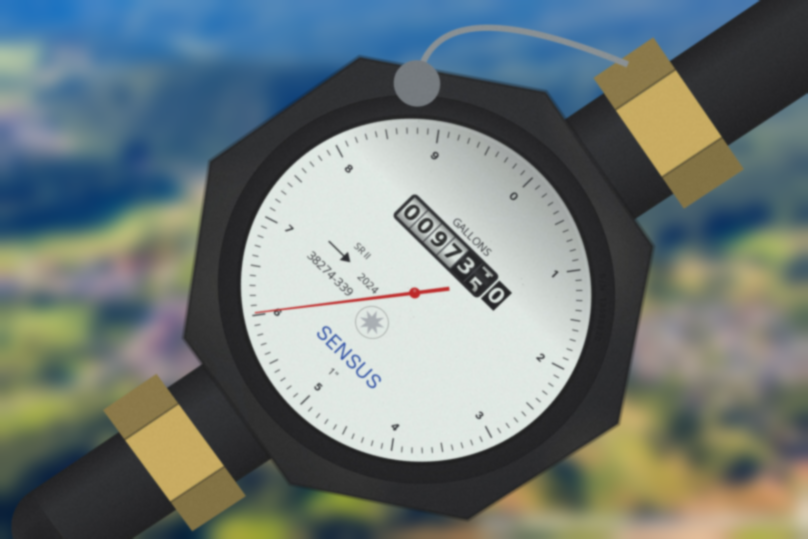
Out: 97346.0; gal
